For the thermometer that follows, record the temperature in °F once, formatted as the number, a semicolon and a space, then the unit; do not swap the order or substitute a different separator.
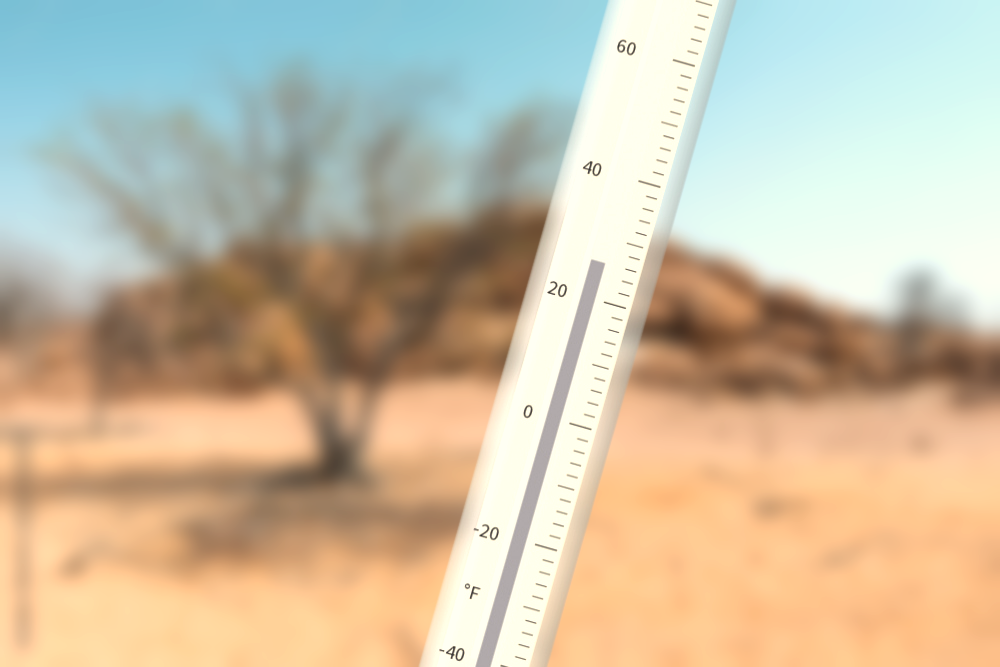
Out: 26; °F
